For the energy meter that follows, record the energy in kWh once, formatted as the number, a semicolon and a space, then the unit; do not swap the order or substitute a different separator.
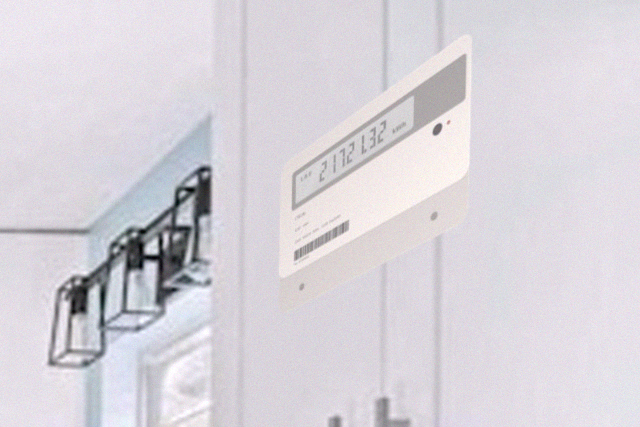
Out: 21721.32; kWh
